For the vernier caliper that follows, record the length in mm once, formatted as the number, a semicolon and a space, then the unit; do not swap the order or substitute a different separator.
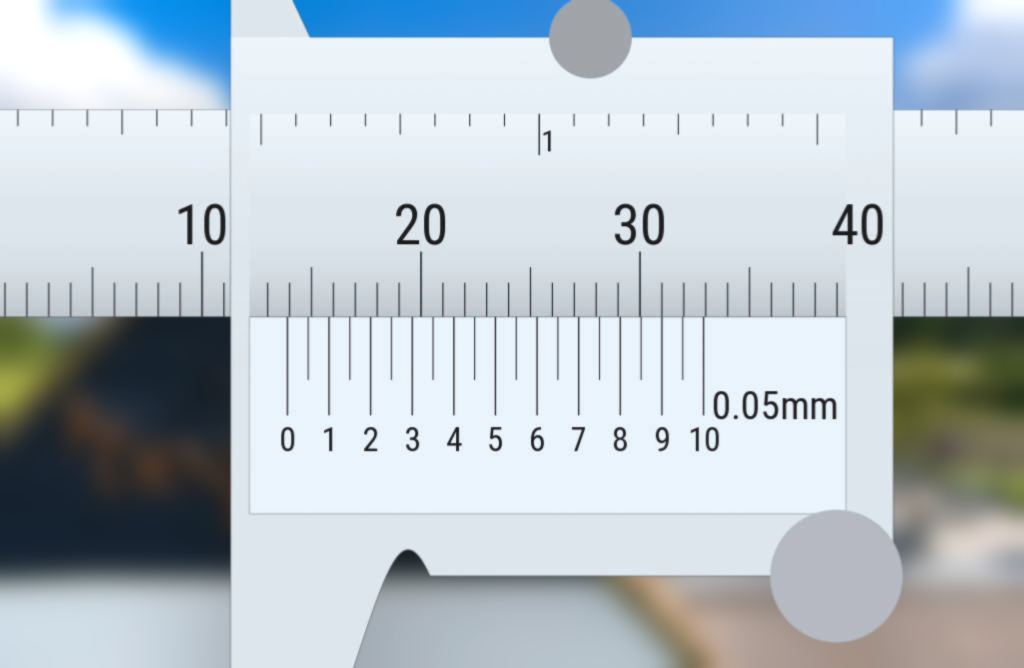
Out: 13.9; mm
